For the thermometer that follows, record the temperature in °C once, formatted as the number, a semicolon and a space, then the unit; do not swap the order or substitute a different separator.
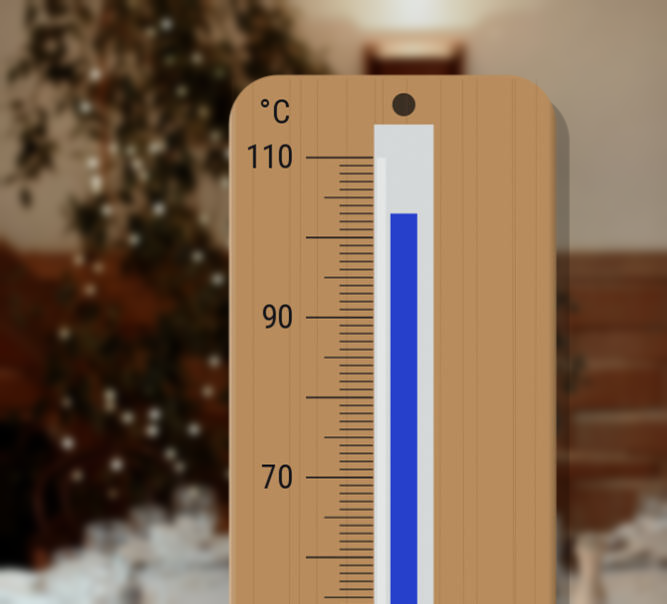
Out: 103; °C
